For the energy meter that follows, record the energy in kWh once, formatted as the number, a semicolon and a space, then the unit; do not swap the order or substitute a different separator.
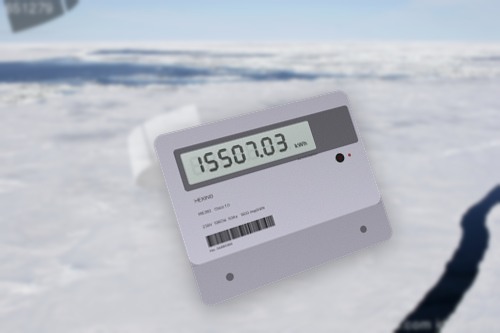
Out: 15507.03; kWh
